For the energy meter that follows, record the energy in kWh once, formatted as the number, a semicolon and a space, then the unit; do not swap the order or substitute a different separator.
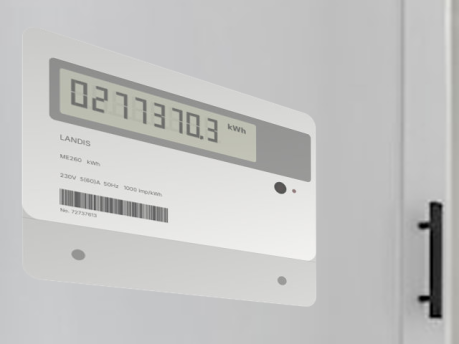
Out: 277370.3; kWh
